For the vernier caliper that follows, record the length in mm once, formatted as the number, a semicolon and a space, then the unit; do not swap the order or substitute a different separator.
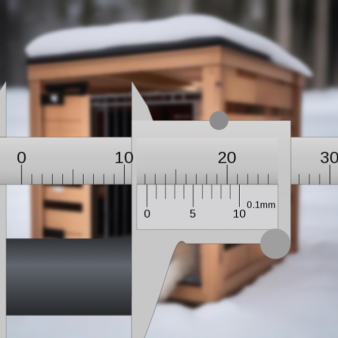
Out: 12.2; mm
